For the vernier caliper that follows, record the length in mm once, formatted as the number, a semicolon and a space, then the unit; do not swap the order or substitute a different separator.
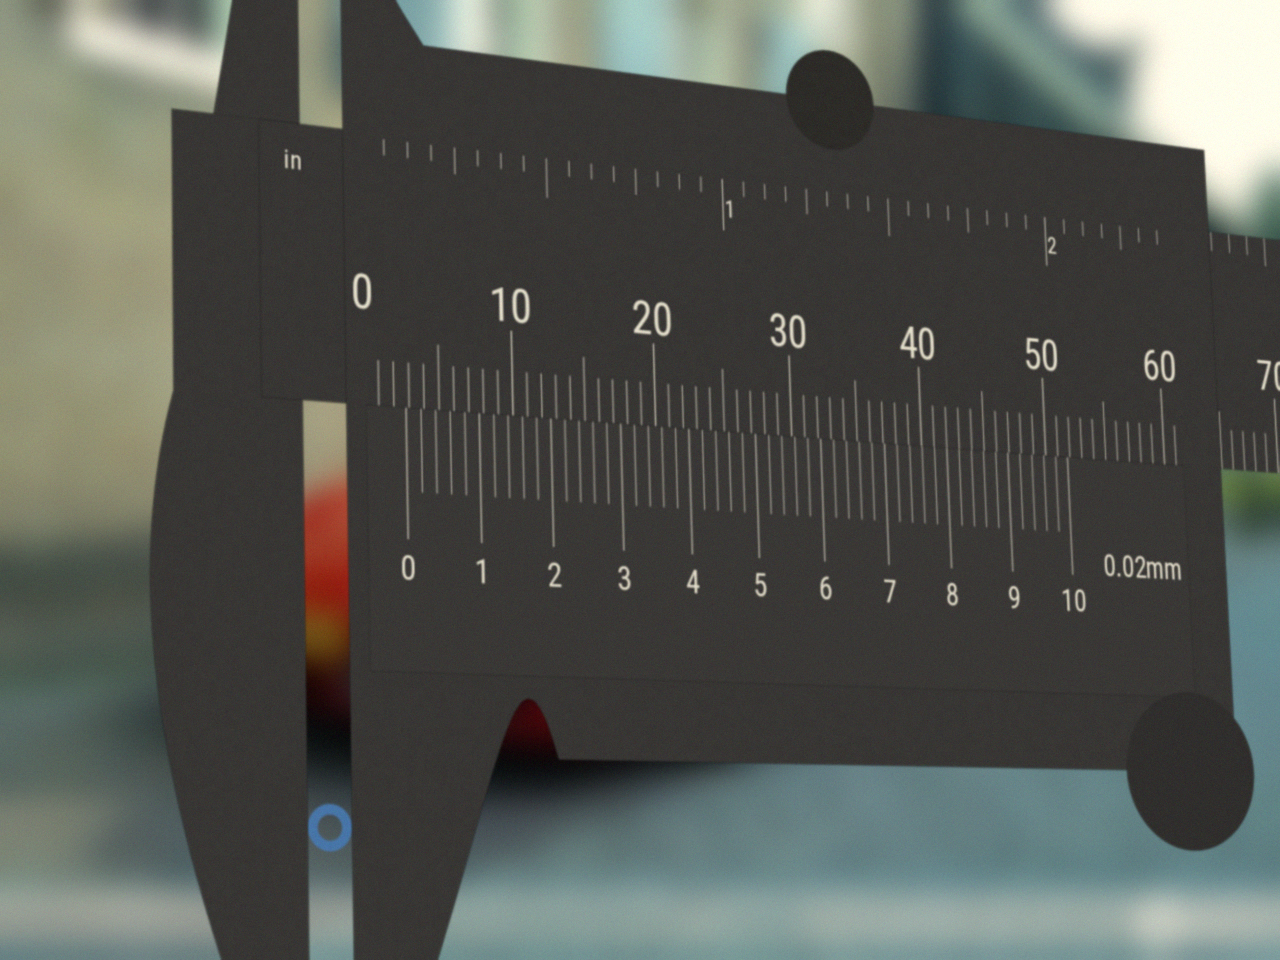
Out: 2.8; mm
